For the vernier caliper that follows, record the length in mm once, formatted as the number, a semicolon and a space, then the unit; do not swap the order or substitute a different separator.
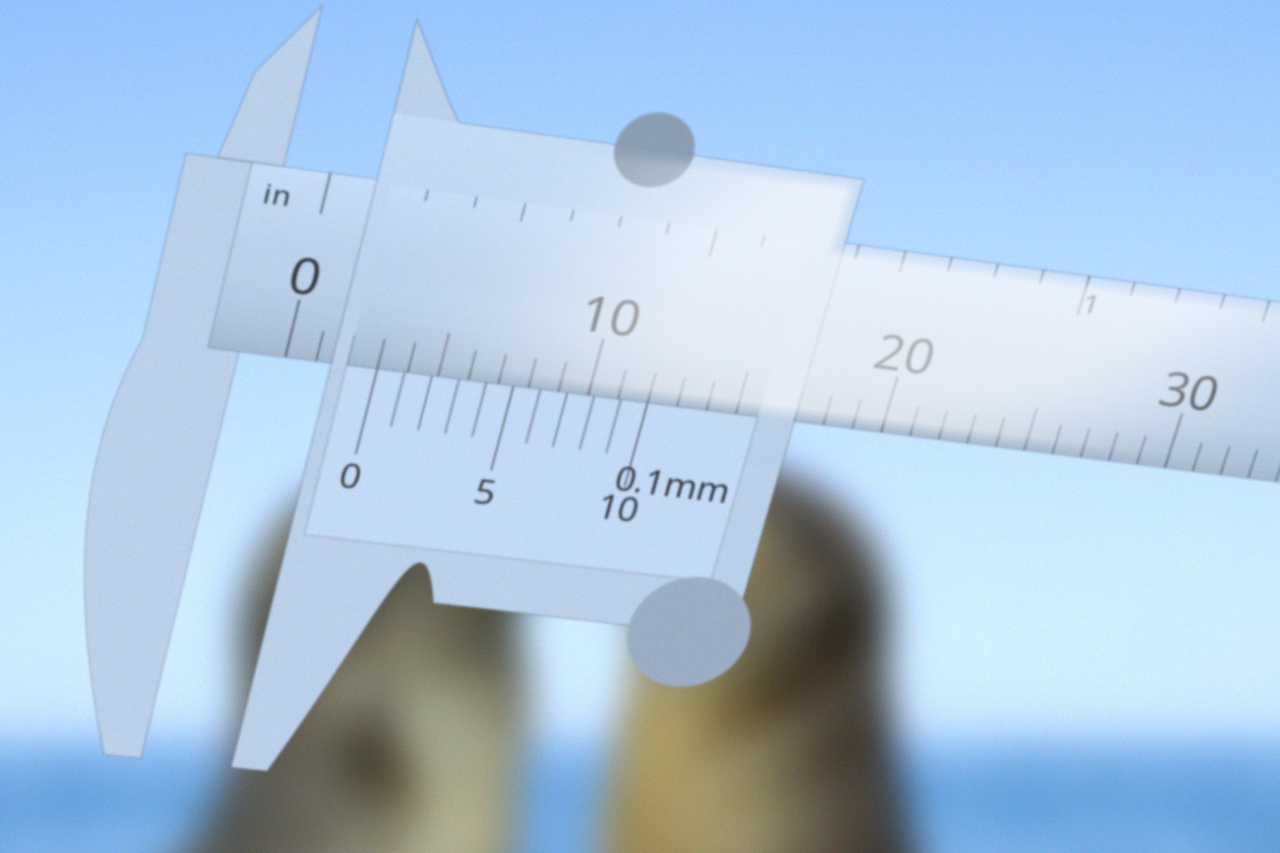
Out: 3.0; mm
